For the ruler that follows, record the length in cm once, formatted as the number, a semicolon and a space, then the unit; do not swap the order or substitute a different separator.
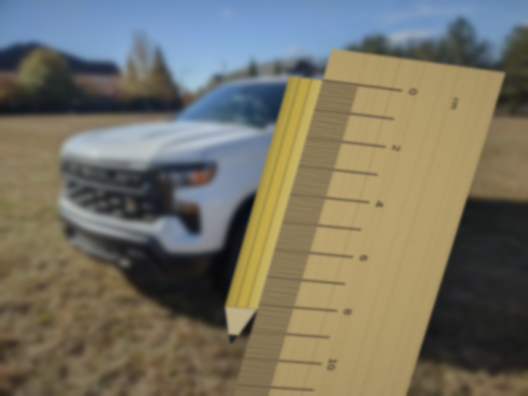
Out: 9.5; cm
